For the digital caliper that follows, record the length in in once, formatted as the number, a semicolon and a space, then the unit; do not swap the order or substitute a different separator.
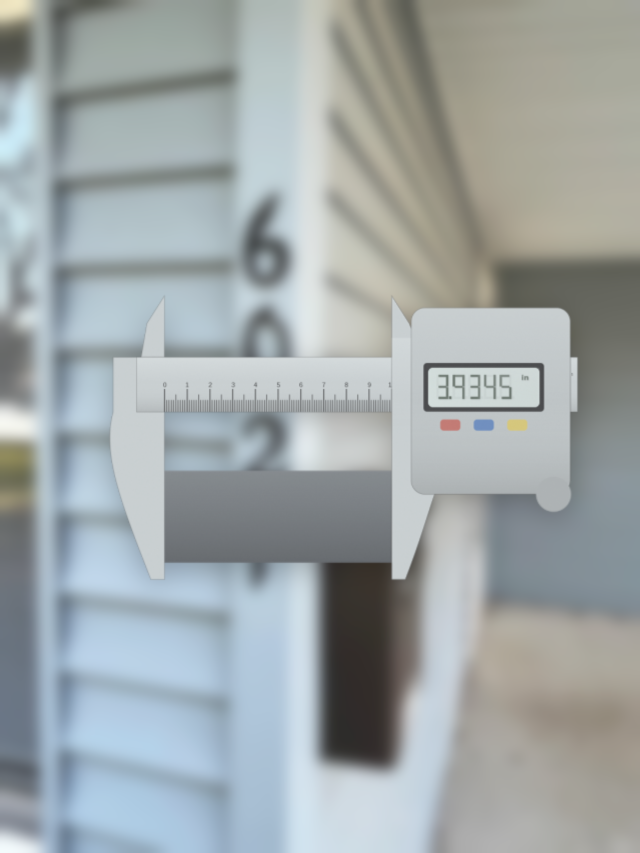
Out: 3.9345; in
